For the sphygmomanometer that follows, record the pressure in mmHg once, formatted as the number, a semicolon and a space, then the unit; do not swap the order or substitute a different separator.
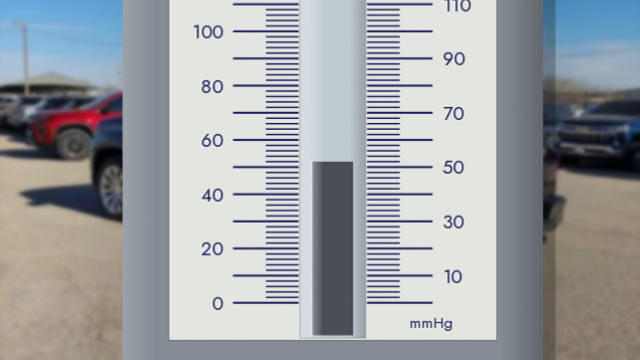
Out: 52; mmHg
